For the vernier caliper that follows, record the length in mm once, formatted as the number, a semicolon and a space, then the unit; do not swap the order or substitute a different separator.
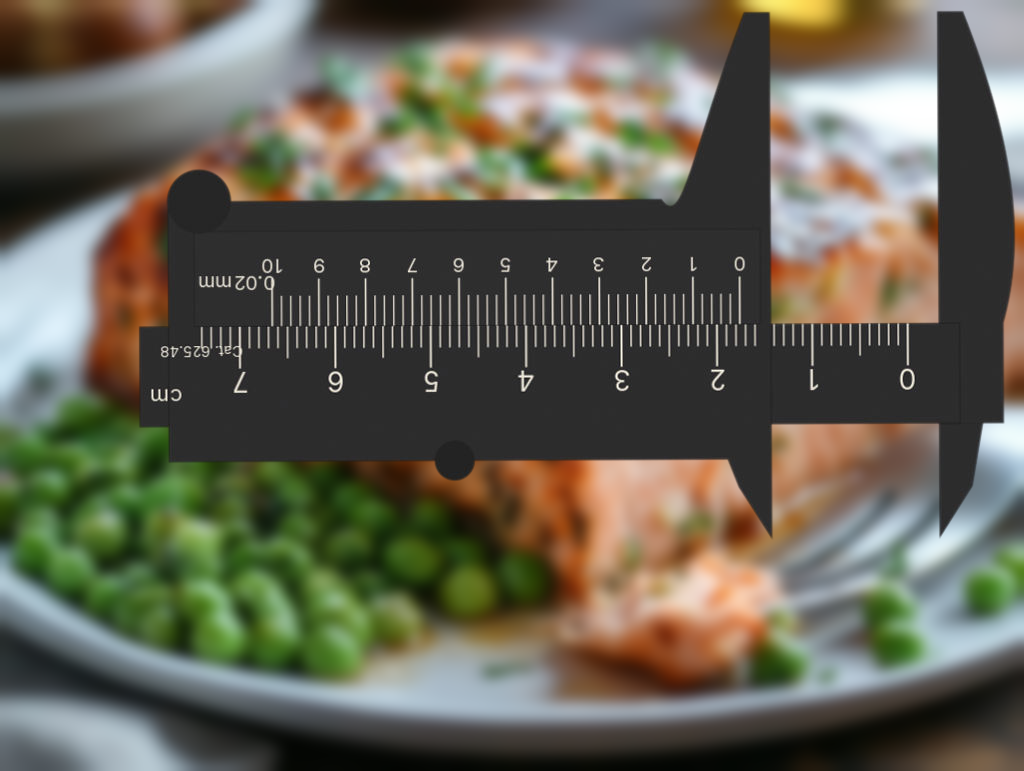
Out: 17.6; mm
